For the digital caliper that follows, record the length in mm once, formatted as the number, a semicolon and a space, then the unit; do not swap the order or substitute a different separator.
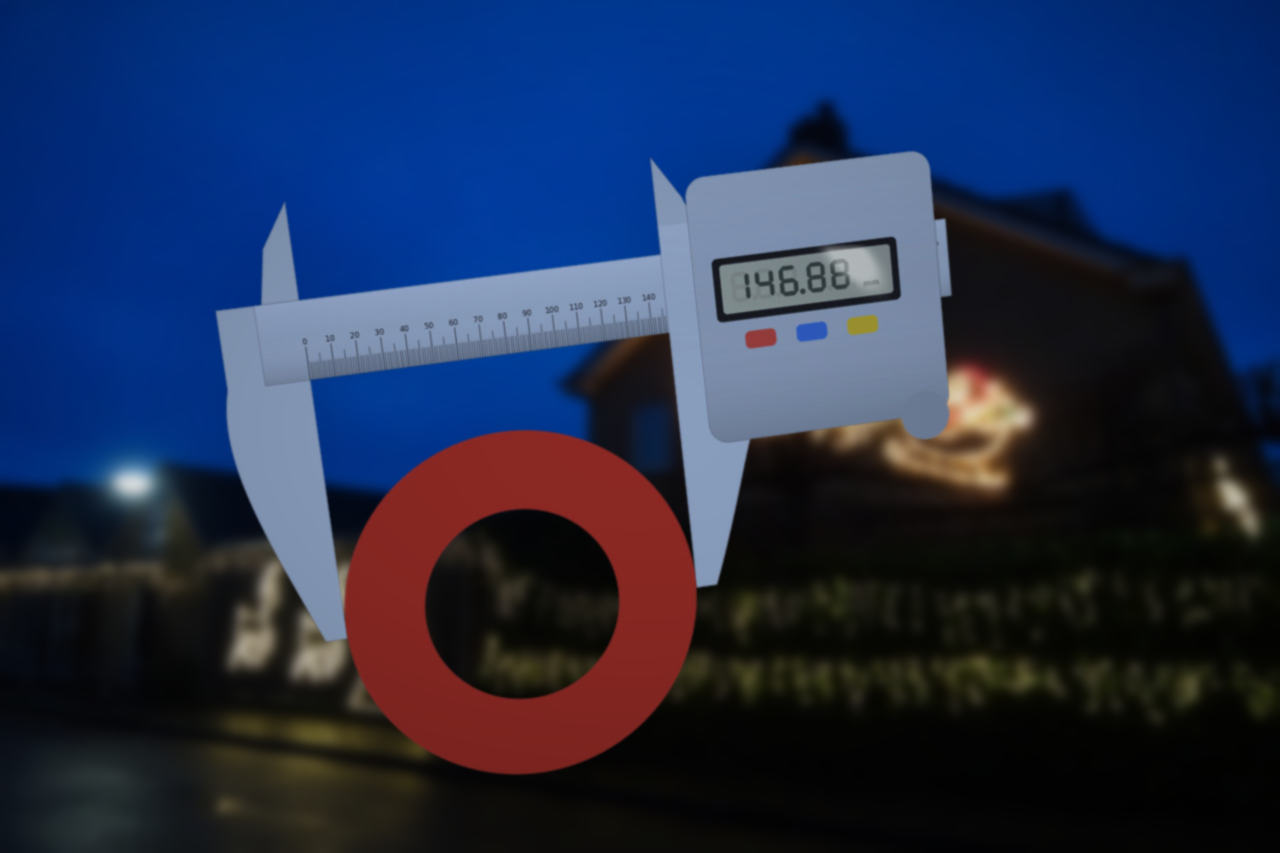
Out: 146.88; mm
